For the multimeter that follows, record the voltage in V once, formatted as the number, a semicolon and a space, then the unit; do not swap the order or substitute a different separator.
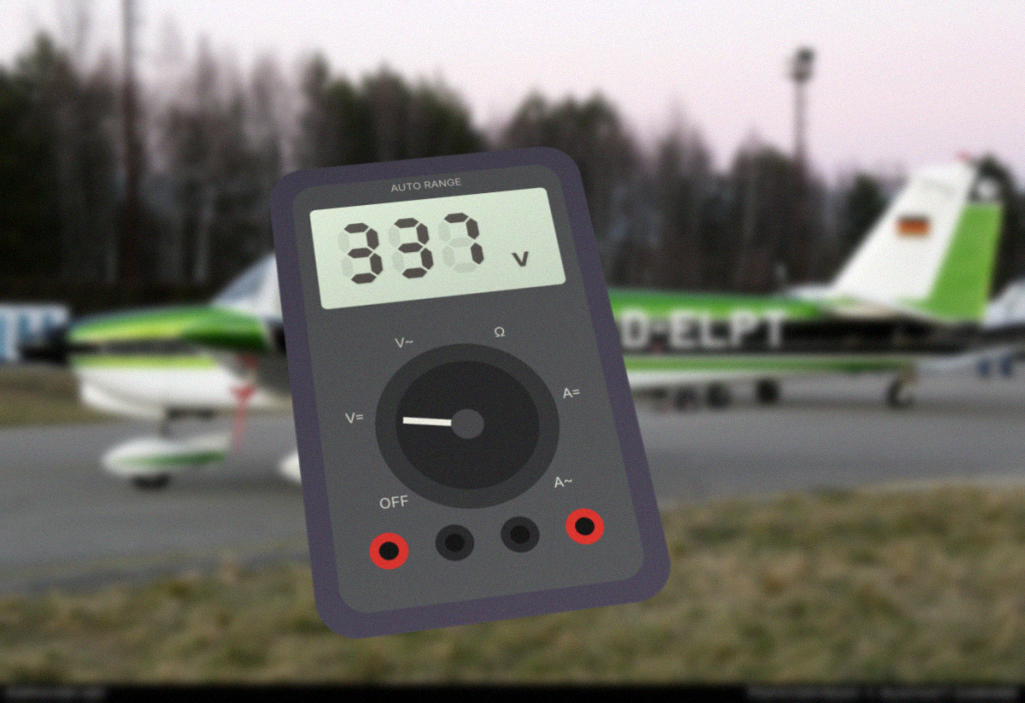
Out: 337; V
